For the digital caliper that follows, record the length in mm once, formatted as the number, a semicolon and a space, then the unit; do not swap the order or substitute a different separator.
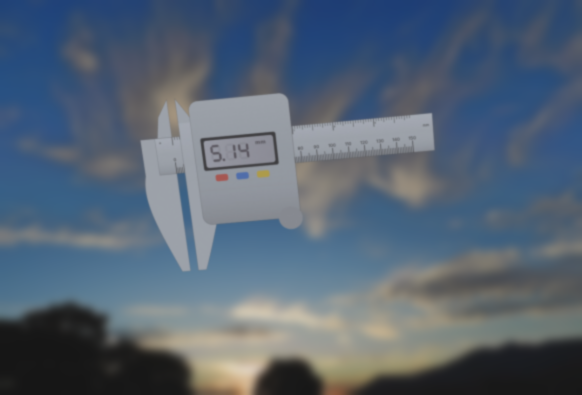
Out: 5.14; mm
